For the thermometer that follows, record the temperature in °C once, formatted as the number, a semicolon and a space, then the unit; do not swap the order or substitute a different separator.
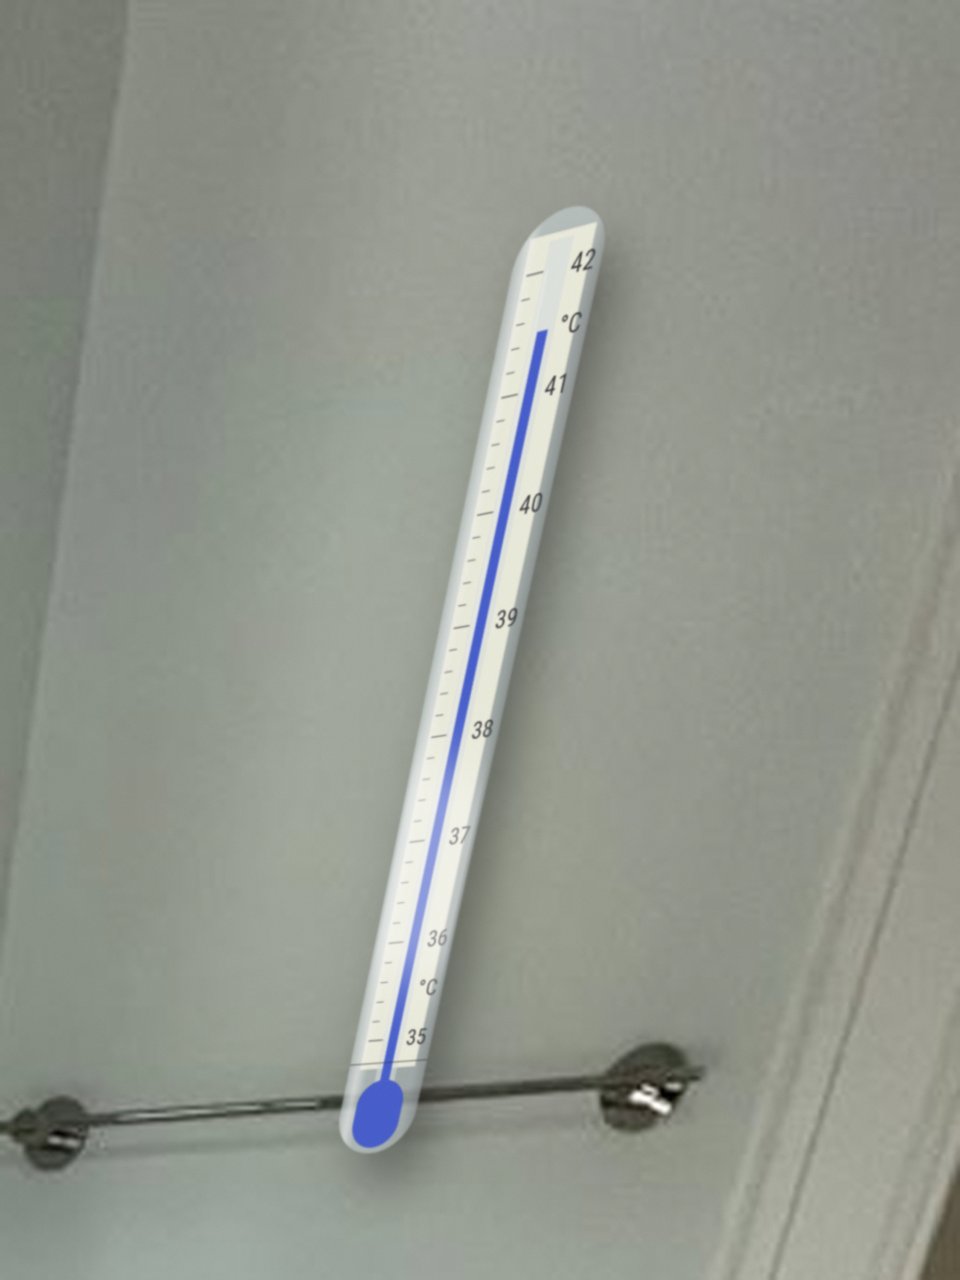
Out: 41.5; °C
